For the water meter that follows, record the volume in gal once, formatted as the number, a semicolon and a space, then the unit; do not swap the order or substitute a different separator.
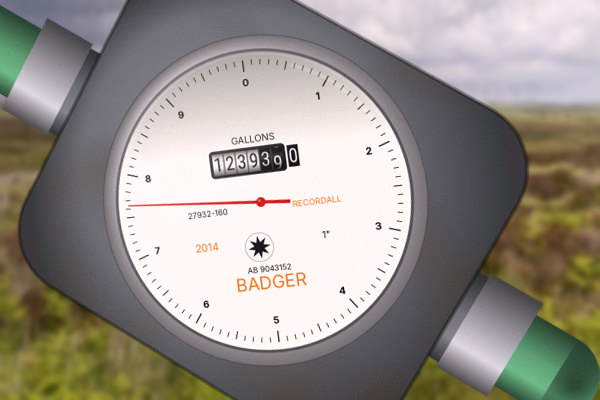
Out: 1239387.6; gal
